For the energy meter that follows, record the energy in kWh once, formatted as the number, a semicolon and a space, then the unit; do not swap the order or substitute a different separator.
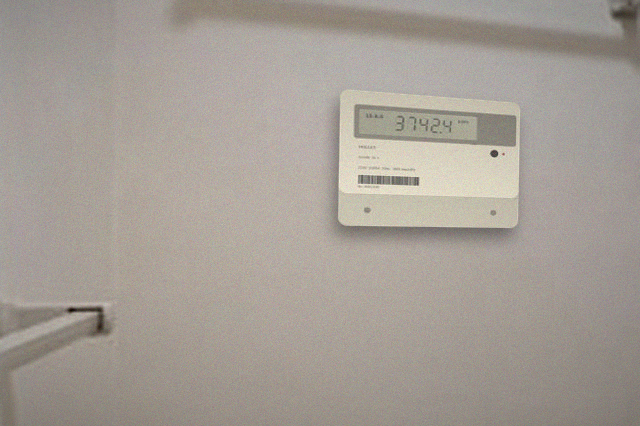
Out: 3742.4; kWh
